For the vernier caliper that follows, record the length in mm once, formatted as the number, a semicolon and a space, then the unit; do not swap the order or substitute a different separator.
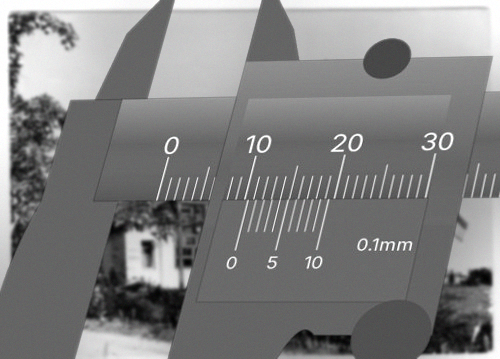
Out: 10.4; mm
